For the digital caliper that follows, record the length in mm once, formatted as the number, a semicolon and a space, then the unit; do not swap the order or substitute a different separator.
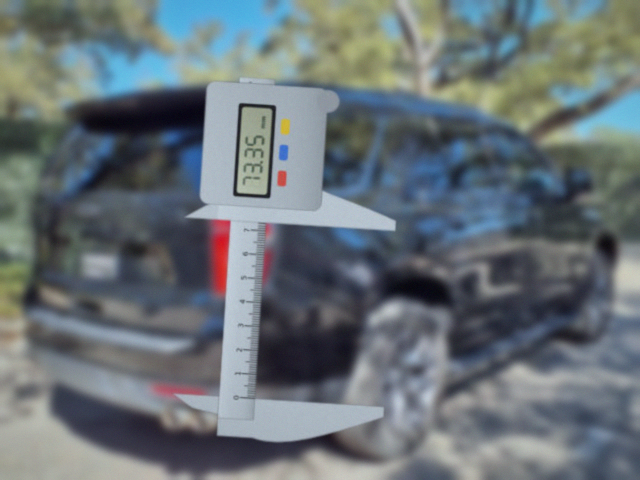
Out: 73.35; mm
